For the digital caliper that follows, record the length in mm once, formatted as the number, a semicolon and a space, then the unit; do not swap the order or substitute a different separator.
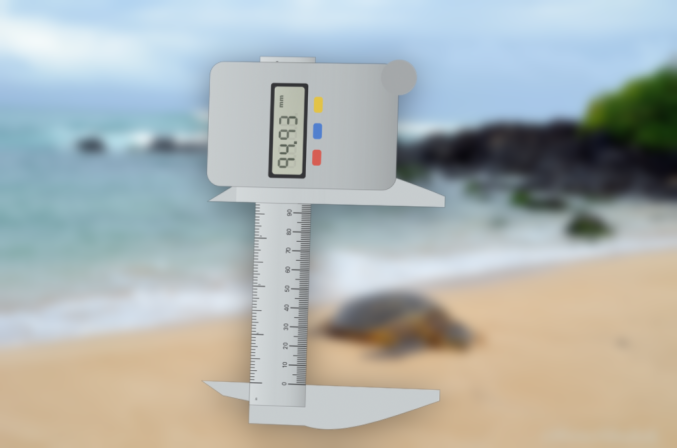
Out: 94.93; mm
